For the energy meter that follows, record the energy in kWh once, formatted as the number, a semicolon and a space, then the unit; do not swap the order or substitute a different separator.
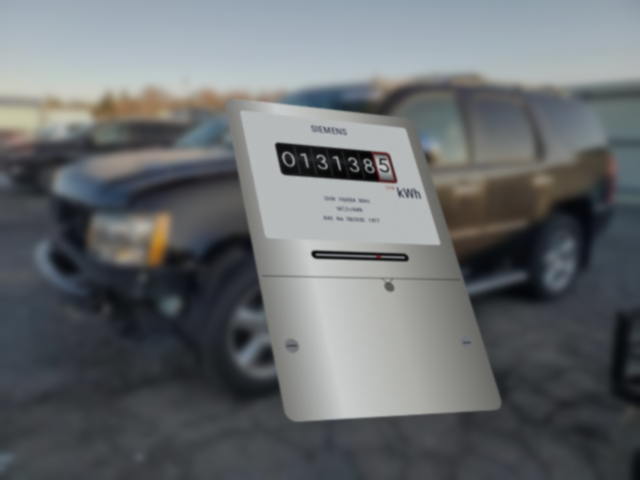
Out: 13138.5; kWh
